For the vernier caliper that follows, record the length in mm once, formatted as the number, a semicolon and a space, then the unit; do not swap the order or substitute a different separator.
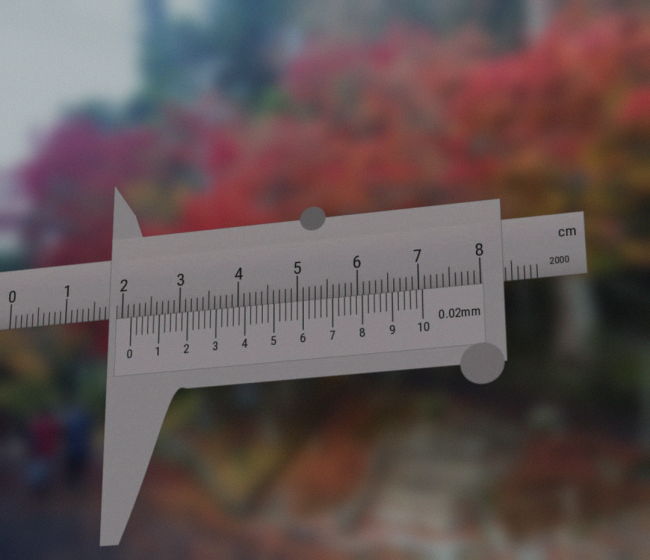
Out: 21.6; mm
